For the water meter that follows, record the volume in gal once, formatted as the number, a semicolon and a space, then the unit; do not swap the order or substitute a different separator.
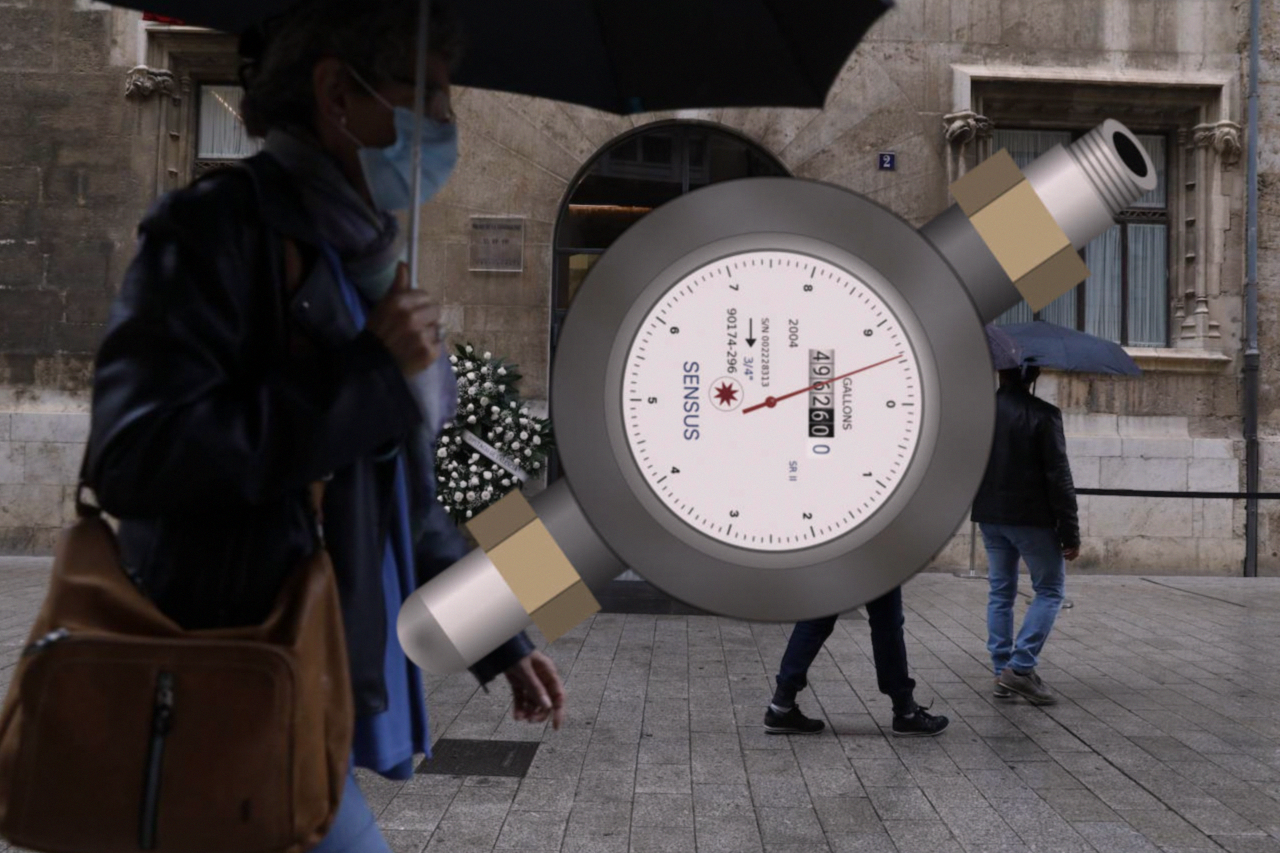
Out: 4962599.4; gal
